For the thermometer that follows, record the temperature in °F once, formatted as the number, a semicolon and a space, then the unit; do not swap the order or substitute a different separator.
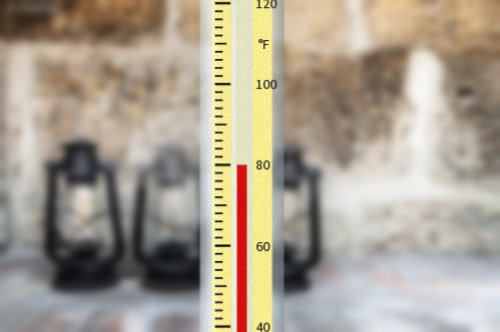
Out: 80; °F
